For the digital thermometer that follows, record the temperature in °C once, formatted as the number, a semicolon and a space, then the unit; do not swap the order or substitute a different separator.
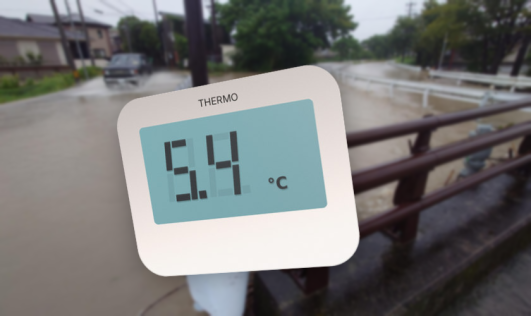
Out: 5.4; °C
